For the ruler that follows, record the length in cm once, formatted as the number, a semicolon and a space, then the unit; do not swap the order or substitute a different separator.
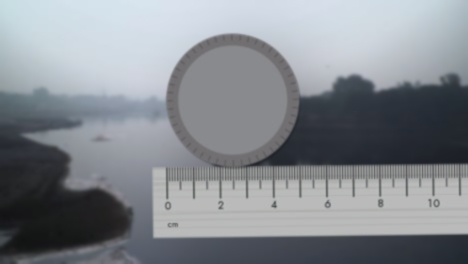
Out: 5; cm
